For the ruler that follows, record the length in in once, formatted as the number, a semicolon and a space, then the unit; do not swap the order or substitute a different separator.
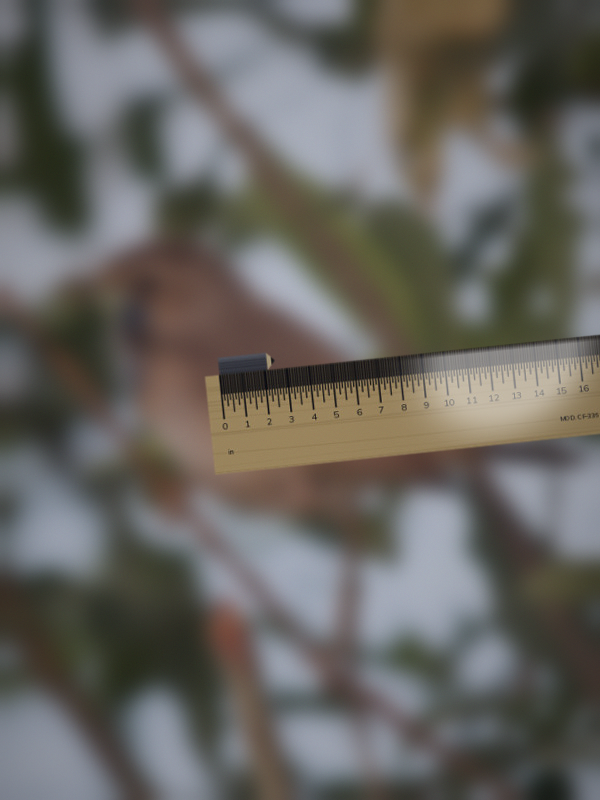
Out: 2.5; in
